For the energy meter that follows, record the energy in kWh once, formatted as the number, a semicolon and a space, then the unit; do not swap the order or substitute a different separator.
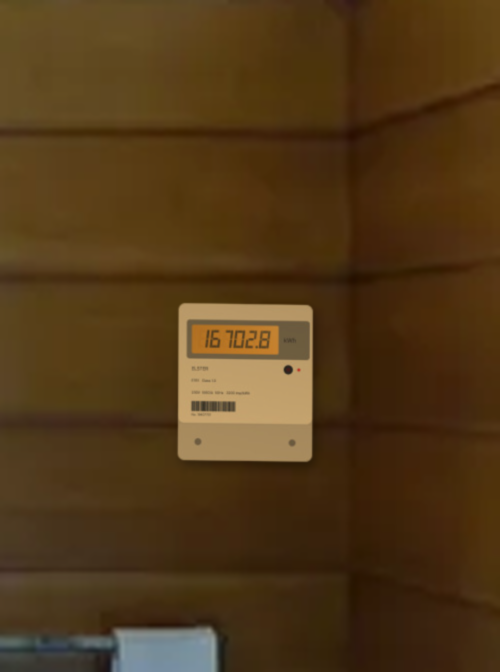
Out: 16702.8; kWh
